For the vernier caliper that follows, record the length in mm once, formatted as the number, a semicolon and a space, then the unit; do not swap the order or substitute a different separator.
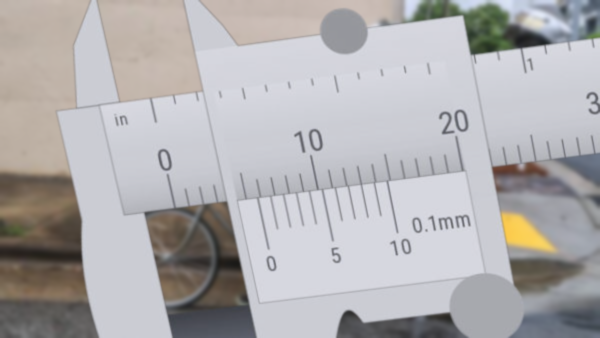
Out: 5.8; mm
